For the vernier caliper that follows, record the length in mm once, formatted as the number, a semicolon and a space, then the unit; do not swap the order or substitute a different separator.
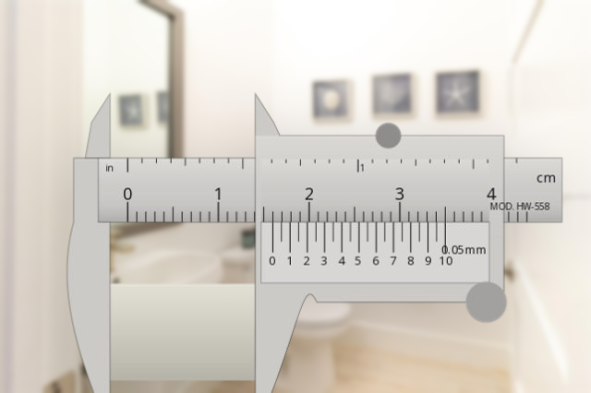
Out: 16.0; mm
